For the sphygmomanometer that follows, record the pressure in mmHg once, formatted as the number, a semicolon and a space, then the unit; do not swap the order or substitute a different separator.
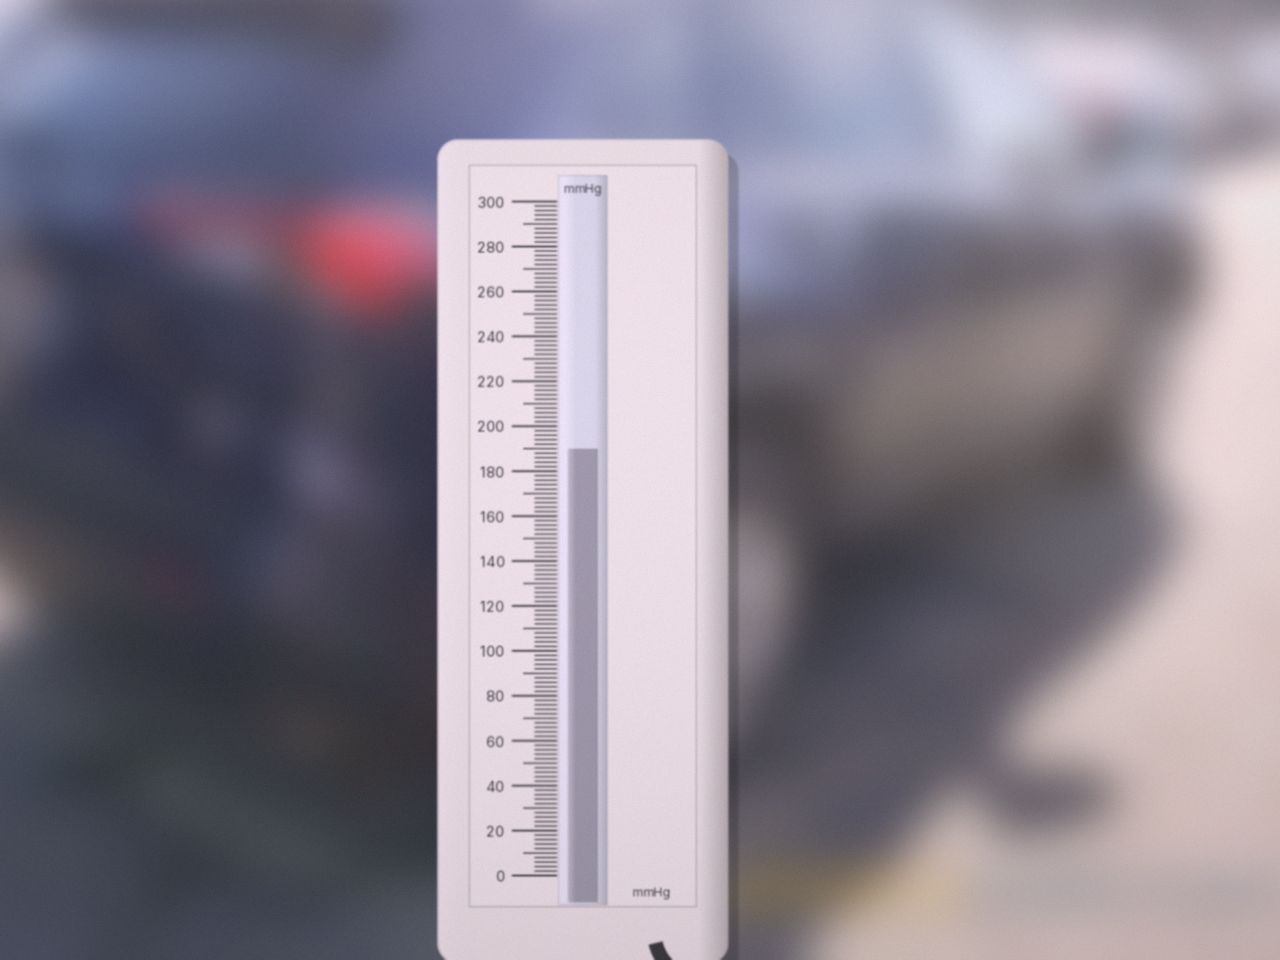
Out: 190; mmHg
